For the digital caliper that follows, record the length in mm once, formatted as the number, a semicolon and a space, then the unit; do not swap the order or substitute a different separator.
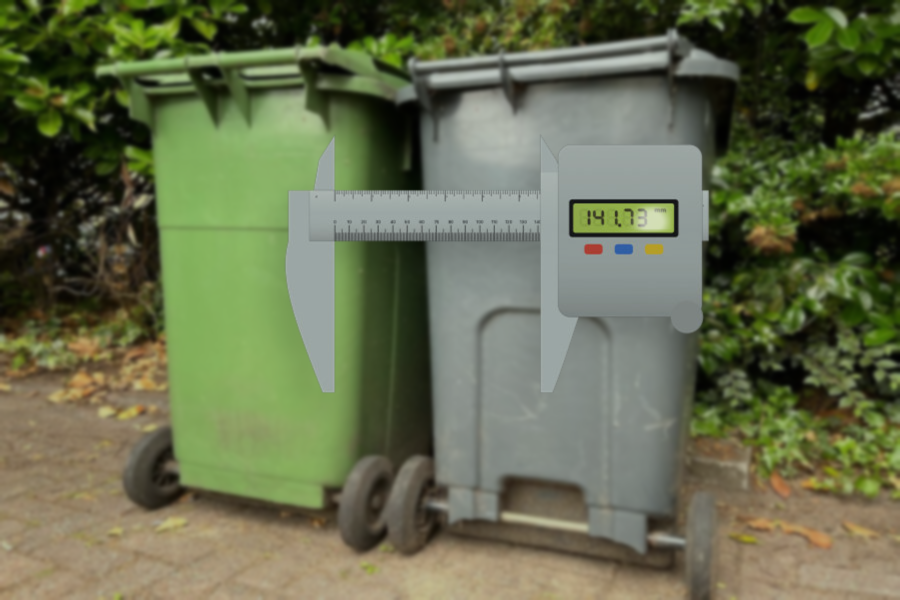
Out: 141.73; mm
